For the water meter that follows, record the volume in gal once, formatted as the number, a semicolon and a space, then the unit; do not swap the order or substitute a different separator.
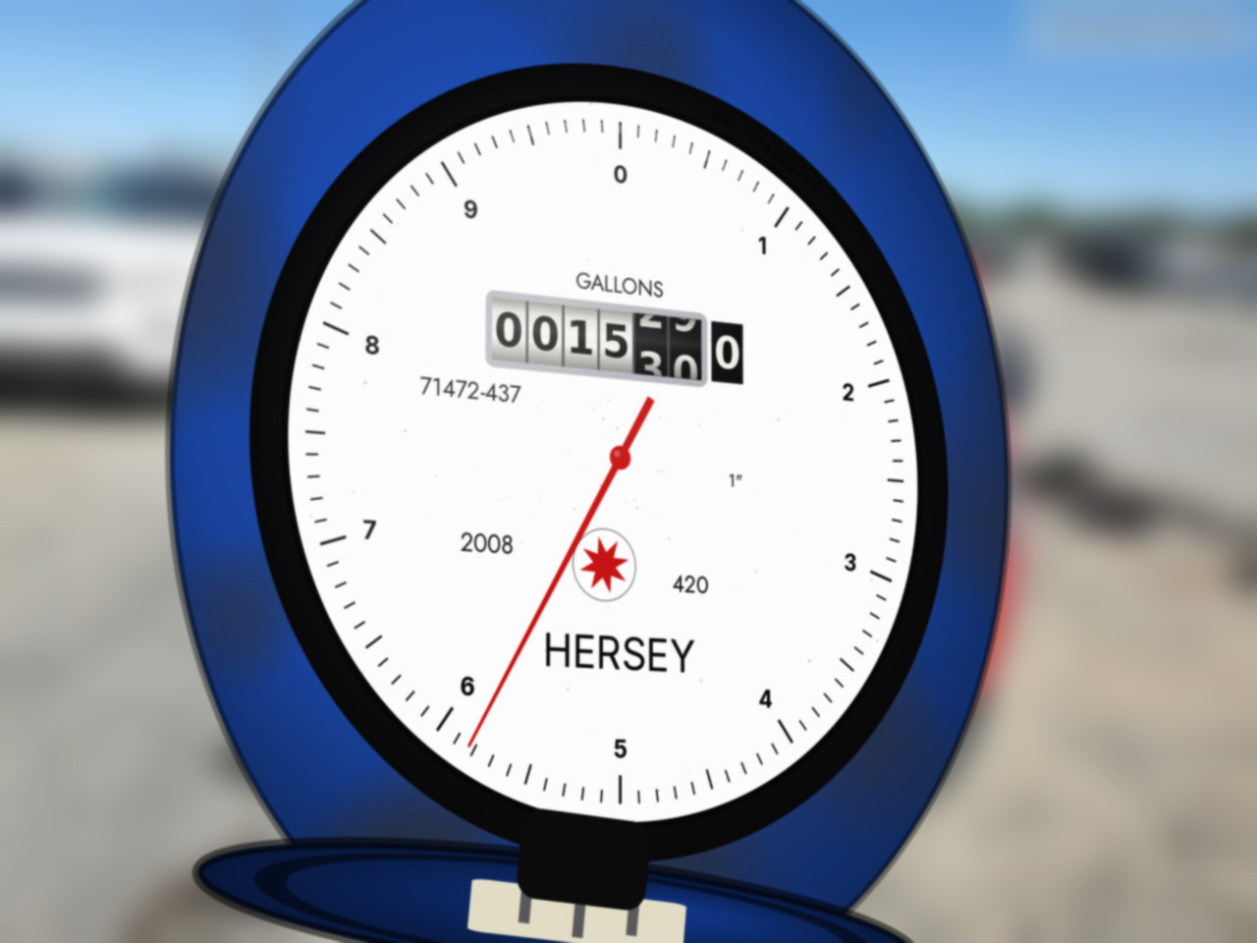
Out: 15295.8; gal
